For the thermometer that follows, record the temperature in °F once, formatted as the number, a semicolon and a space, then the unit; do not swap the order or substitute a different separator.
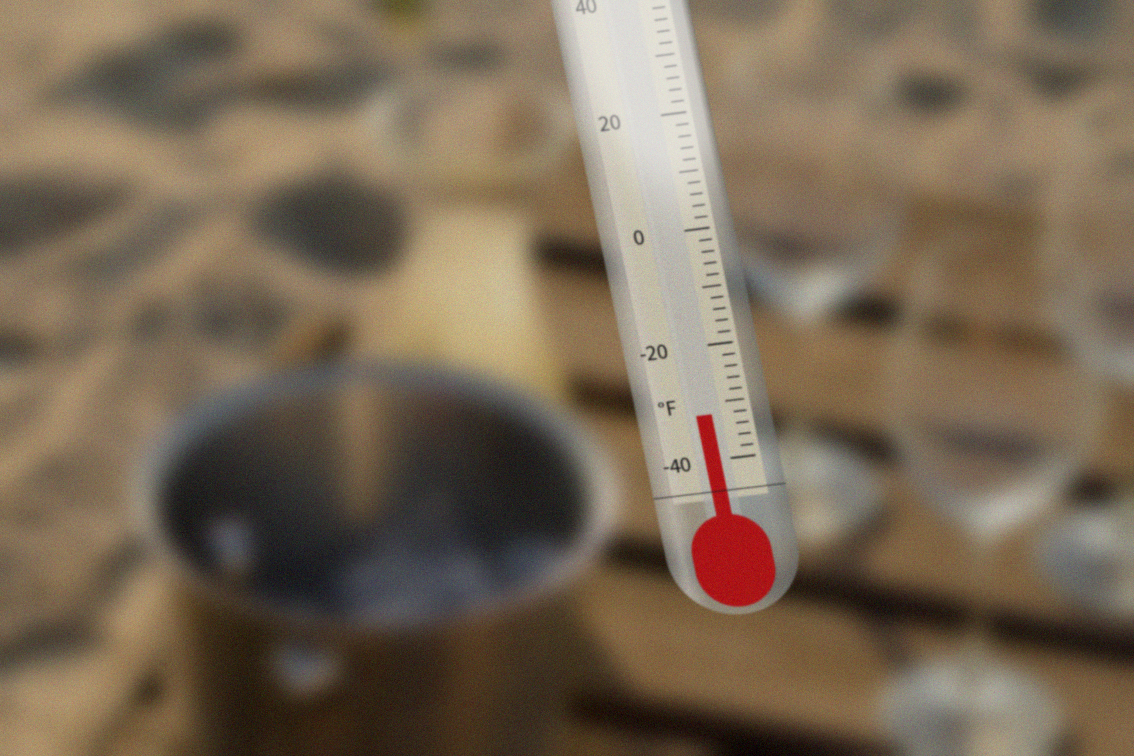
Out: -32; °F
